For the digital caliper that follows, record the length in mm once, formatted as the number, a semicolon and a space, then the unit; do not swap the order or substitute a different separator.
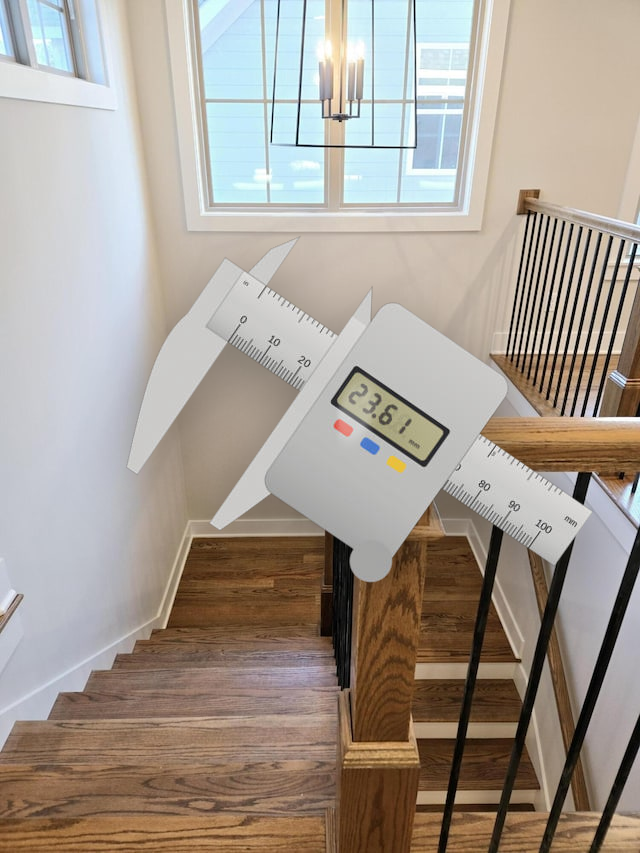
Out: 23.61; mm
